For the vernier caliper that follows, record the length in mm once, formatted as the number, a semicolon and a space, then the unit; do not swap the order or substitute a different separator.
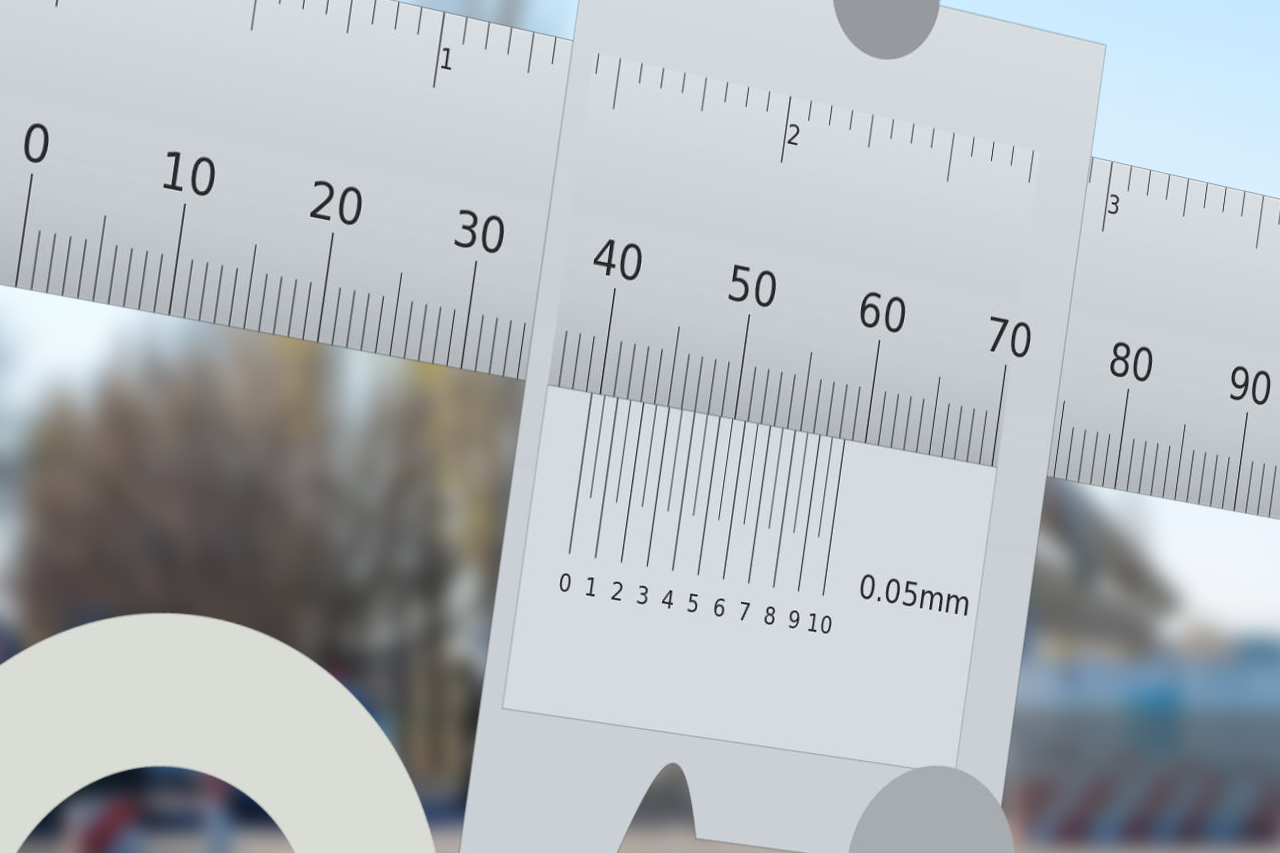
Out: 39.4; mm
